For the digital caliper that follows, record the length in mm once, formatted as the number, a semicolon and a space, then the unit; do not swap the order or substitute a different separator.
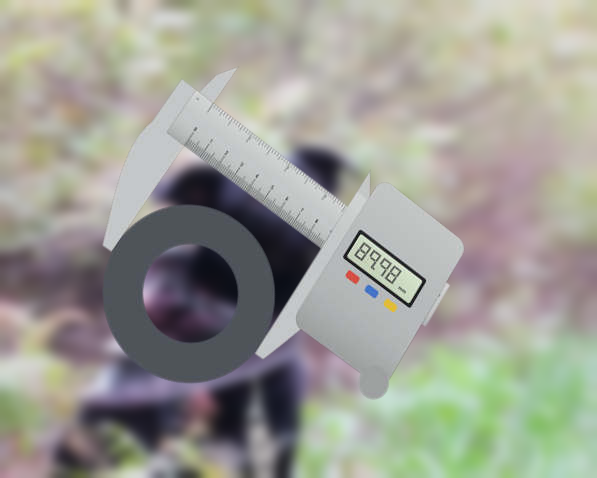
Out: 89.98; mm
